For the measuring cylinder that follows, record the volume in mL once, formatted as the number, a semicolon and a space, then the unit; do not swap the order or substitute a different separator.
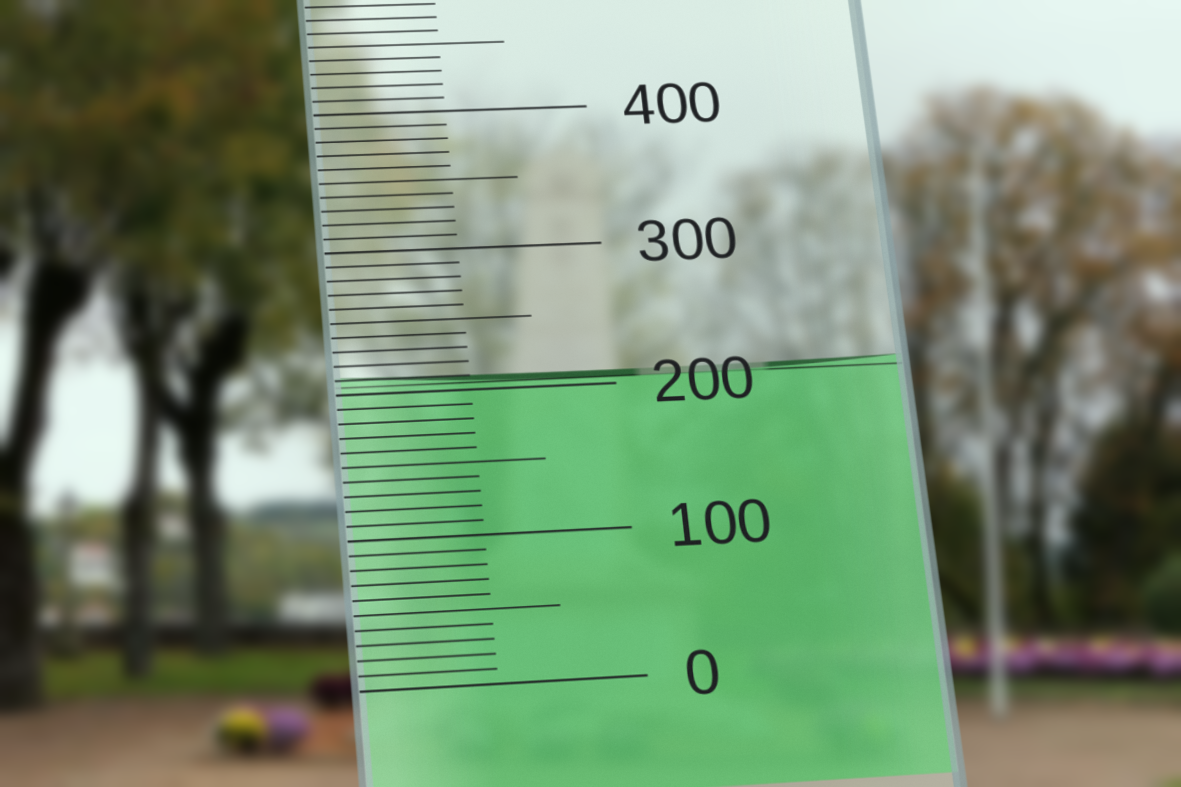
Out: 205; mL
